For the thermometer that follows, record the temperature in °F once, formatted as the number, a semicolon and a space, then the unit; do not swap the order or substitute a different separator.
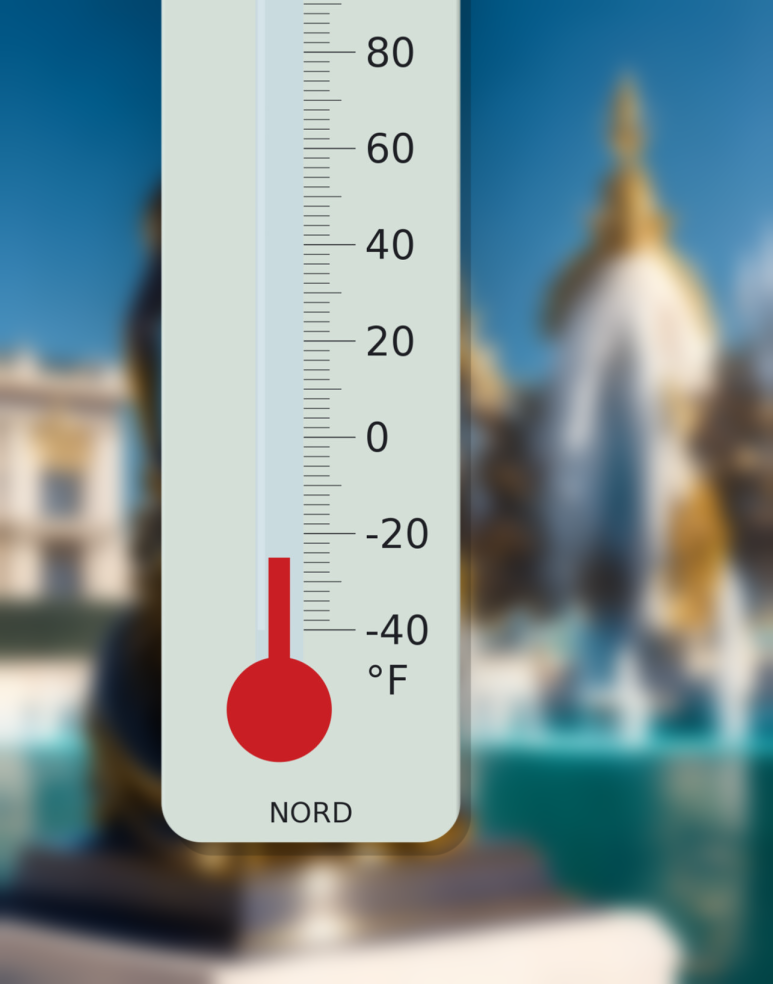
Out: -25; °F
